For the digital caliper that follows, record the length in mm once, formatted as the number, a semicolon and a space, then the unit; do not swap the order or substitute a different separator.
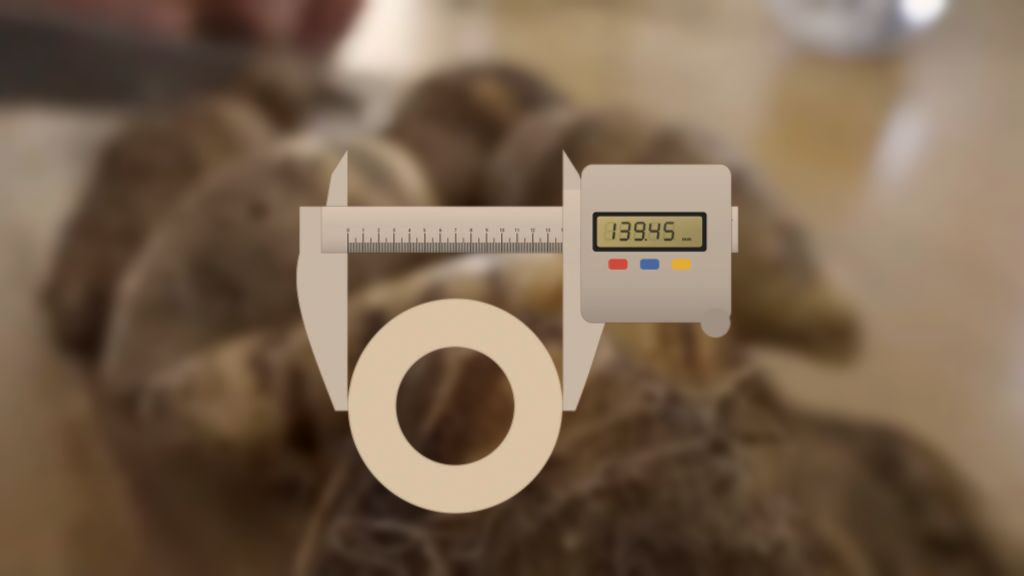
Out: 139.45; mm
